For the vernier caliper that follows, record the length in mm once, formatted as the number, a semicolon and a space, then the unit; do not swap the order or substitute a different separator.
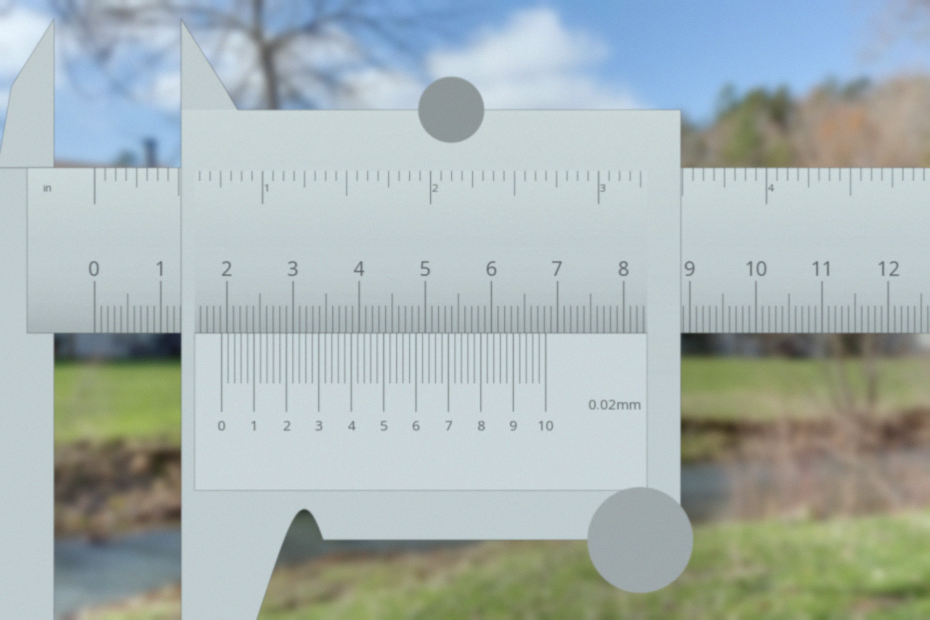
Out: 19.2; mm
